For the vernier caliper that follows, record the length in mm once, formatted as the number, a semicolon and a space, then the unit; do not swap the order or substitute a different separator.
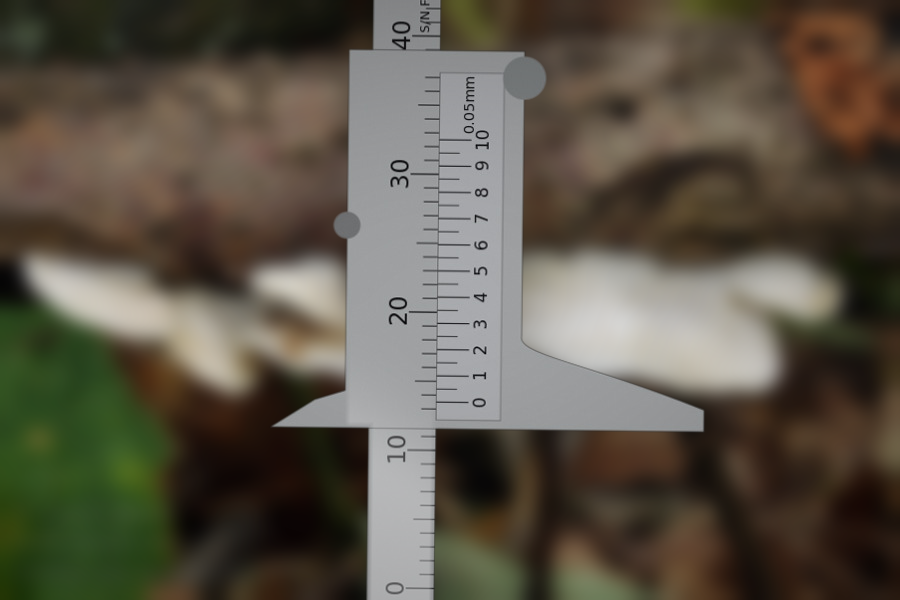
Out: 13.5; mm
